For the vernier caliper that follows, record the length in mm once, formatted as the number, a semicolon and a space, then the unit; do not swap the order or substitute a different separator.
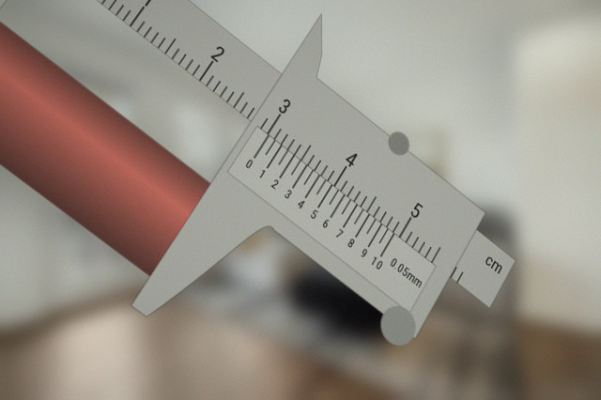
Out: 30.2; mm
